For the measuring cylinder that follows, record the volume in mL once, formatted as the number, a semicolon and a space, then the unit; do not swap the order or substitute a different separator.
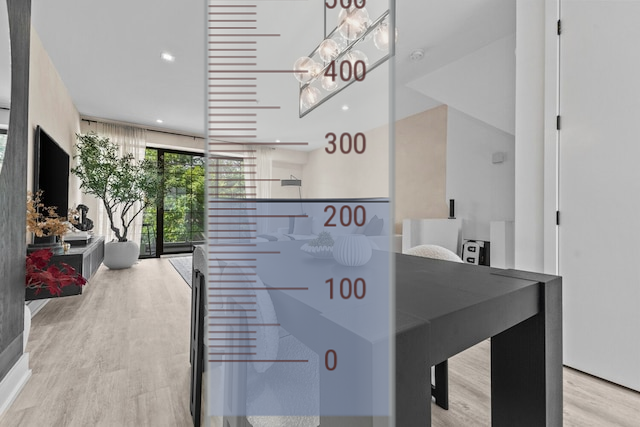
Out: 220; mL
